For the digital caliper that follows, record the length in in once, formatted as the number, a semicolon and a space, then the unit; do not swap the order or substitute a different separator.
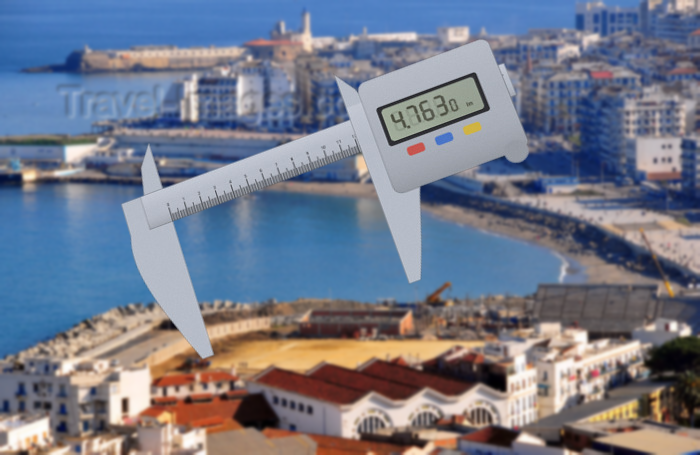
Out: 4.7630; in
